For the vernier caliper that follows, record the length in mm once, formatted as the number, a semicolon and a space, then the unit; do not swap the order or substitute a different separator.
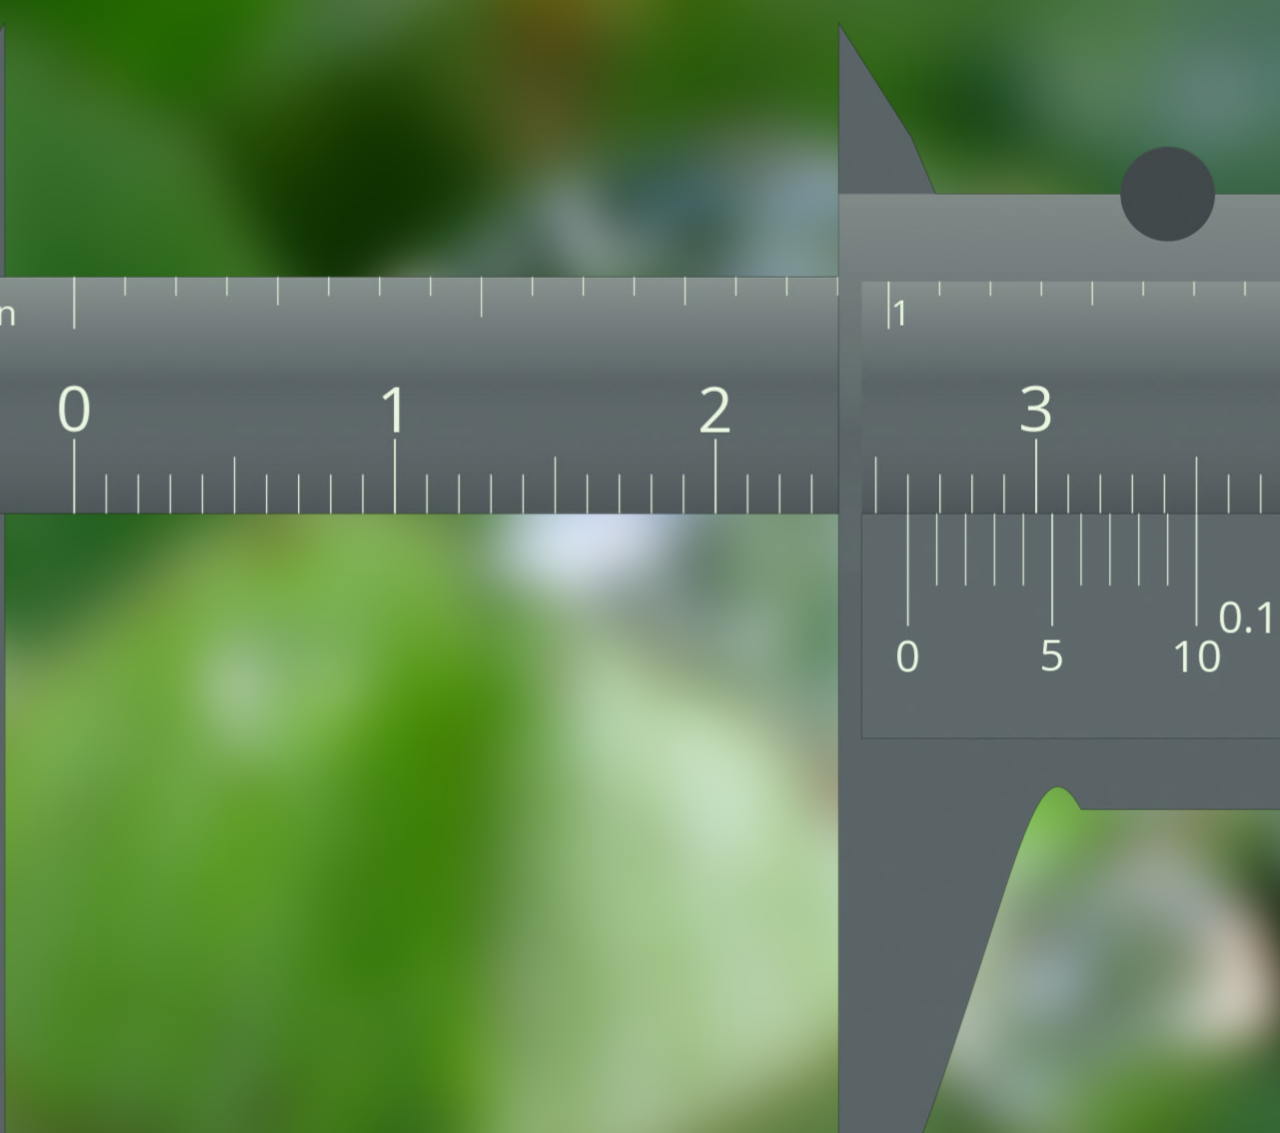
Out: 26.0; mm
